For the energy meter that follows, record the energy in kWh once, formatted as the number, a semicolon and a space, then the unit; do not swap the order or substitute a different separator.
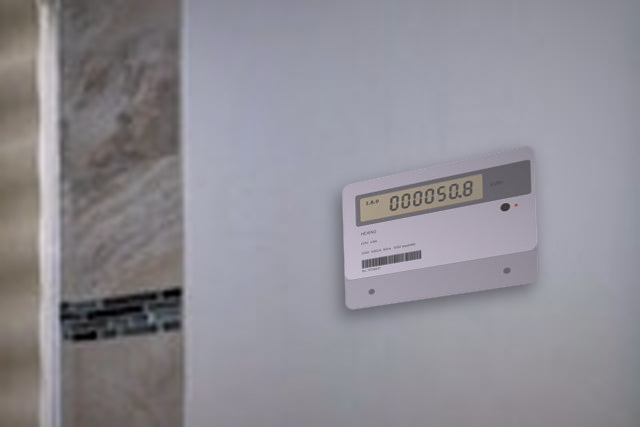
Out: 50.8; kWh
